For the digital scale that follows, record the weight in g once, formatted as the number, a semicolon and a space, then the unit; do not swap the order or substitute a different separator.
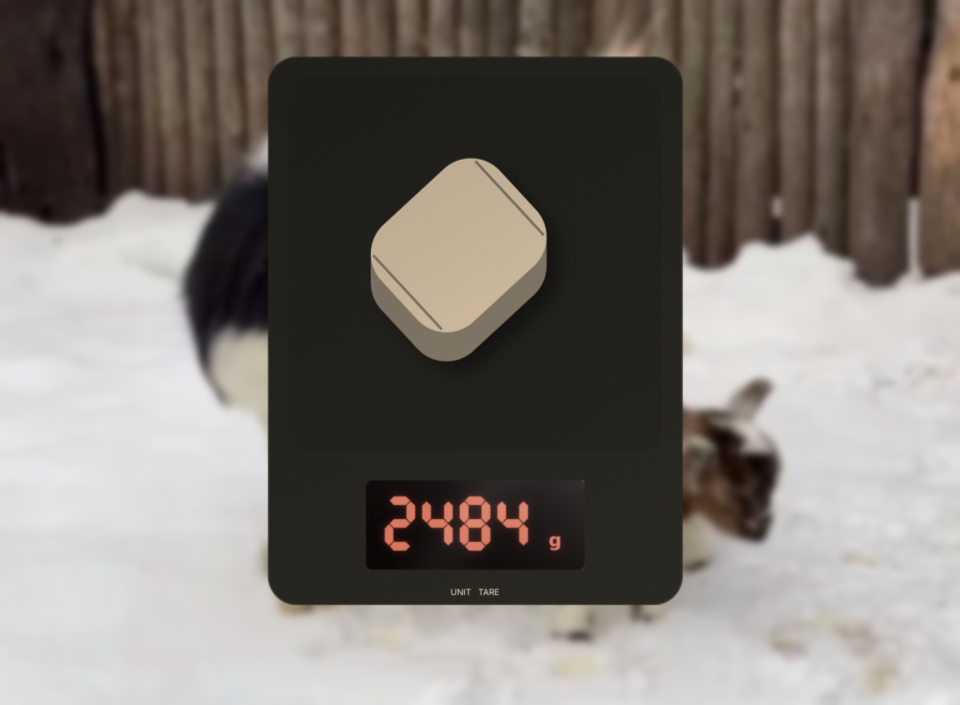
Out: 2484; g
